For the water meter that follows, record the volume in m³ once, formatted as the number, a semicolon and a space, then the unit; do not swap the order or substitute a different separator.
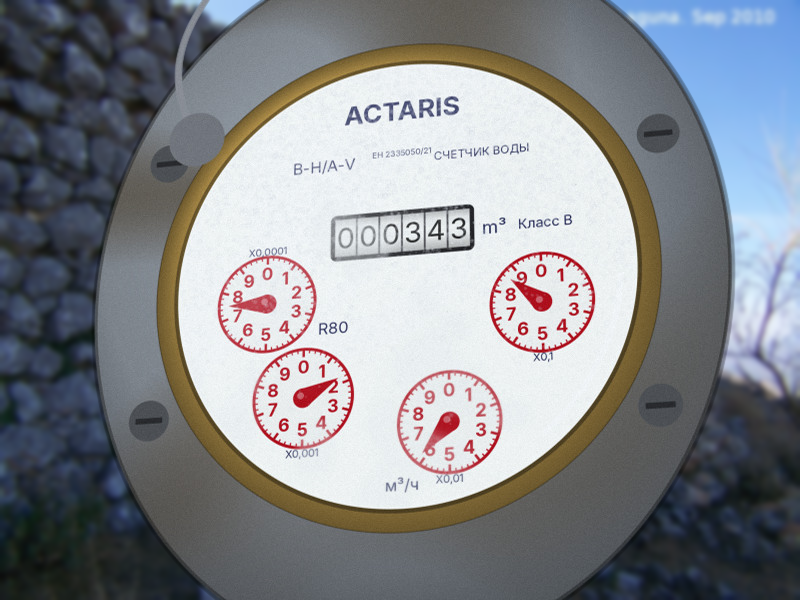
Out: 343.8617; m³
